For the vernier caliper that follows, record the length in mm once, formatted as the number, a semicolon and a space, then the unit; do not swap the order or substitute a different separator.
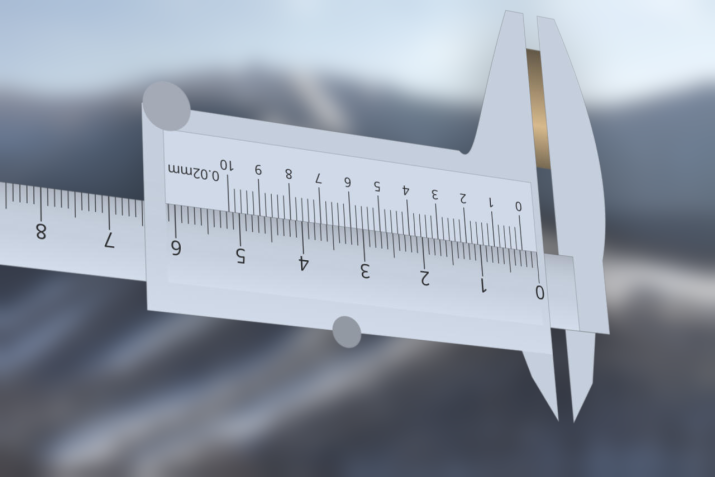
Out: 2.6; mm
